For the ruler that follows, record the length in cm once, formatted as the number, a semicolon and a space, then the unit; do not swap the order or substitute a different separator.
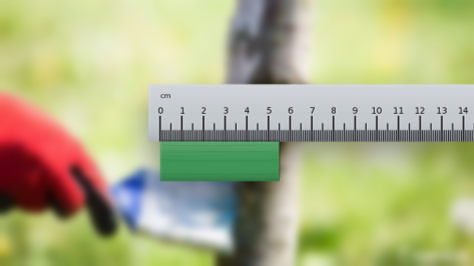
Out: 5.5; cm
